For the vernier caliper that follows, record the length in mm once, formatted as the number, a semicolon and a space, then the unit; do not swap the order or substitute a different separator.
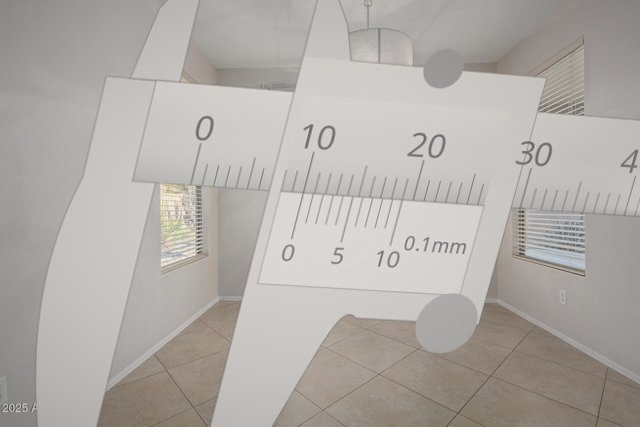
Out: 10.0; mm
